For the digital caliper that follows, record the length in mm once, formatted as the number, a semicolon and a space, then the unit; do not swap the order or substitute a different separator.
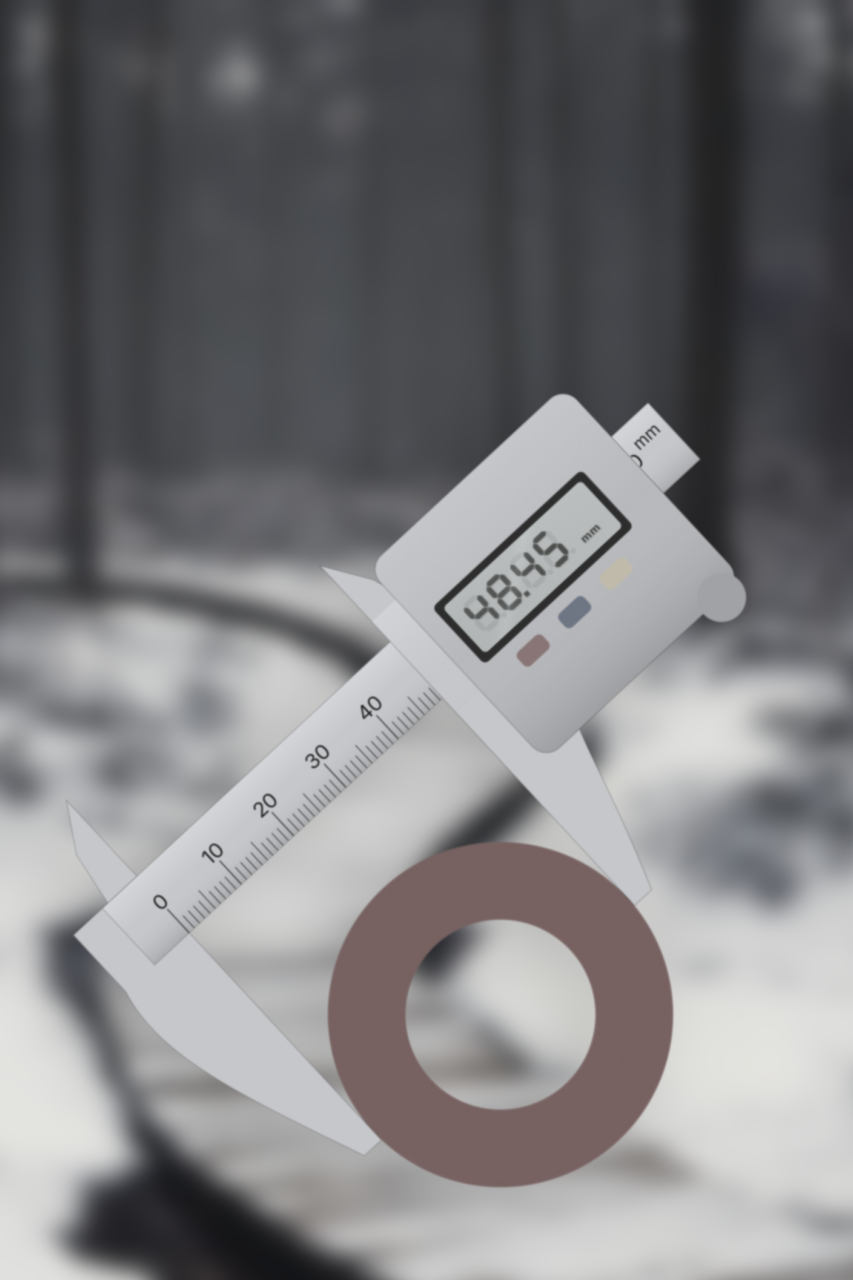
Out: 48.45; mm
